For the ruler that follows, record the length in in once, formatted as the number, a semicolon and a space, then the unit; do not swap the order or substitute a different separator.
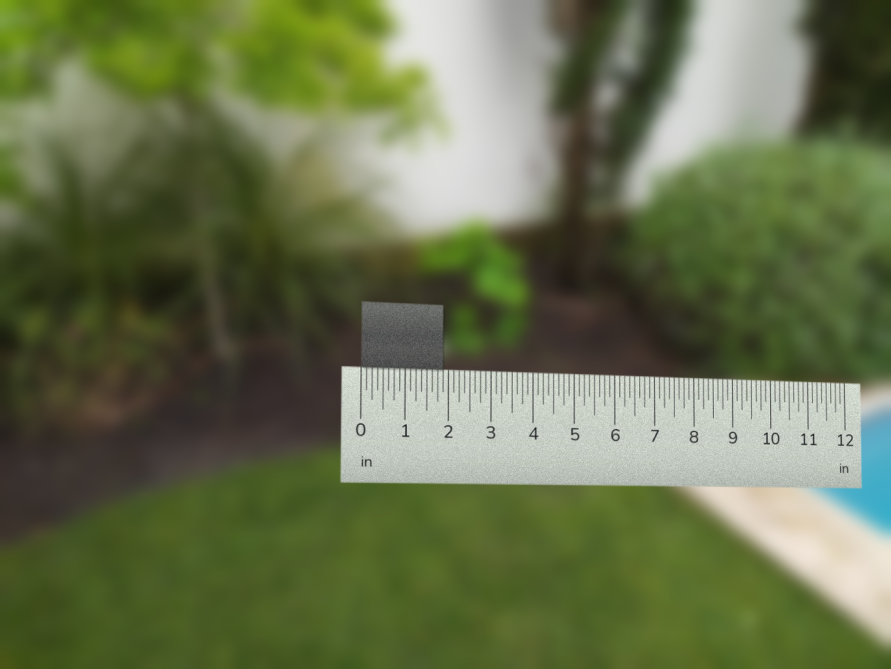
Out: 1.875; in
